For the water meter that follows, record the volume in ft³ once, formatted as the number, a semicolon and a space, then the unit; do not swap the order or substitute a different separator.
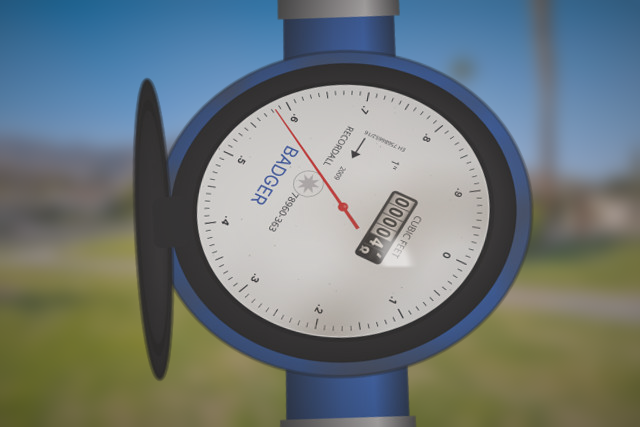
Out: 47.58; ft³
